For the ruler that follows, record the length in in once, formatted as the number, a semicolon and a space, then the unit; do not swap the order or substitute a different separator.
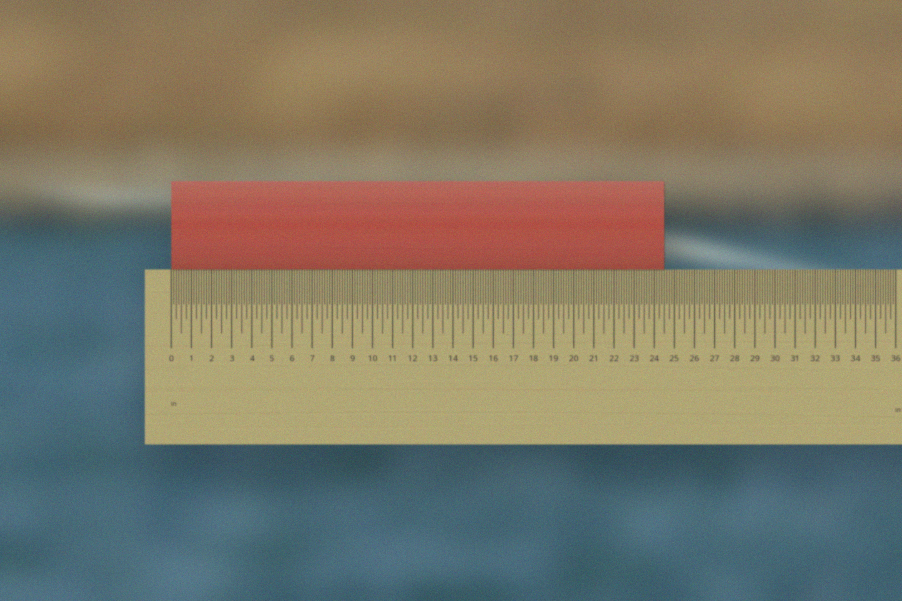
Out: 24.5; in
